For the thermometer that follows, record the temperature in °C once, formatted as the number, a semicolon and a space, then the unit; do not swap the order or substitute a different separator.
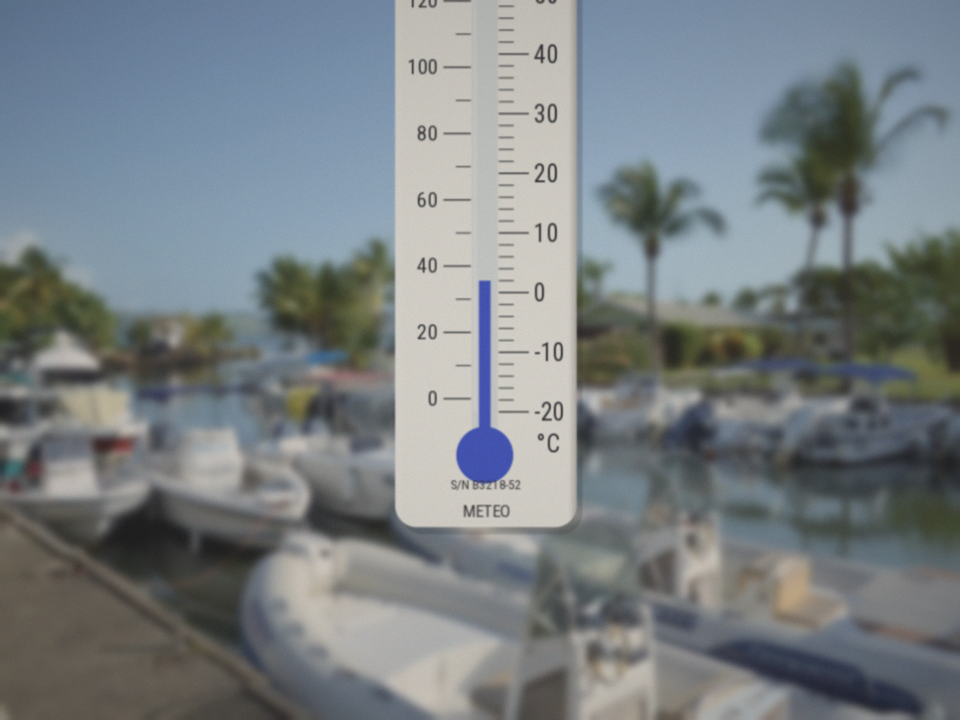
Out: 2; °C
